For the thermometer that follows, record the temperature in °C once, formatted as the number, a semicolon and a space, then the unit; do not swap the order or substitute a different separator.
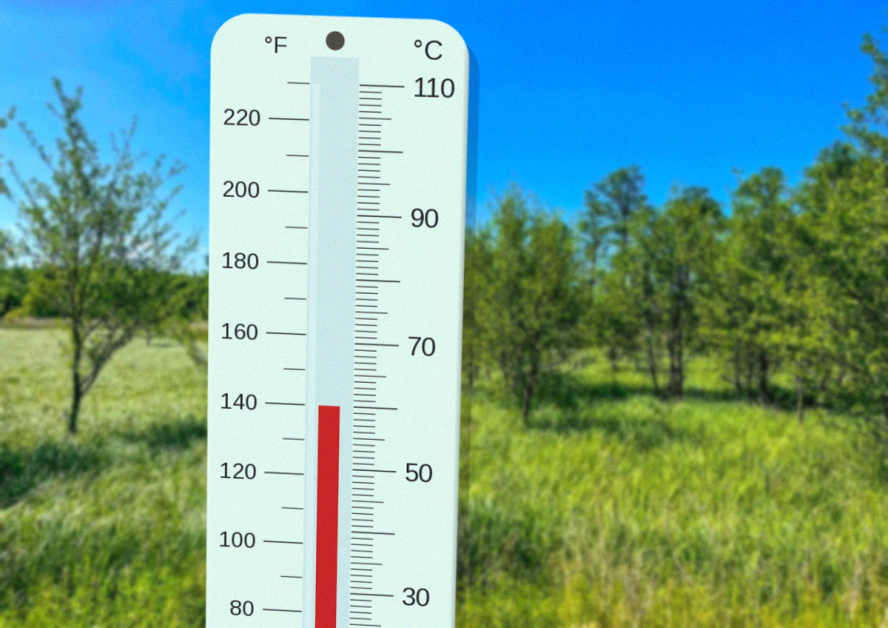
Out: 60; °C
